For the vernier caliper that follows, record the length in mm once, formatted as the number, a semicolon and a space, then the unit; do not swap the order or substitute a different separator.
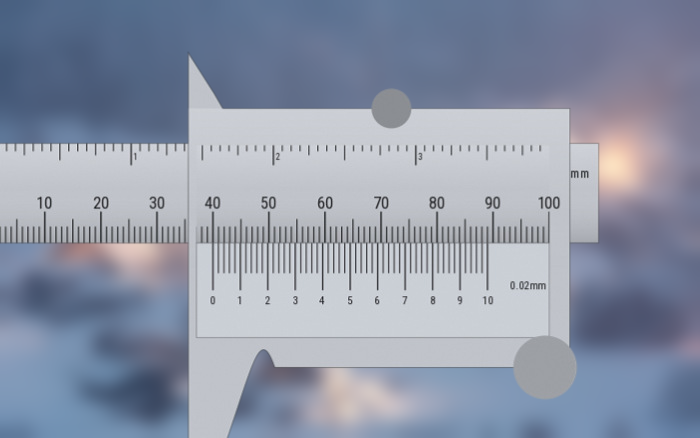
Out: 40.0; mm
